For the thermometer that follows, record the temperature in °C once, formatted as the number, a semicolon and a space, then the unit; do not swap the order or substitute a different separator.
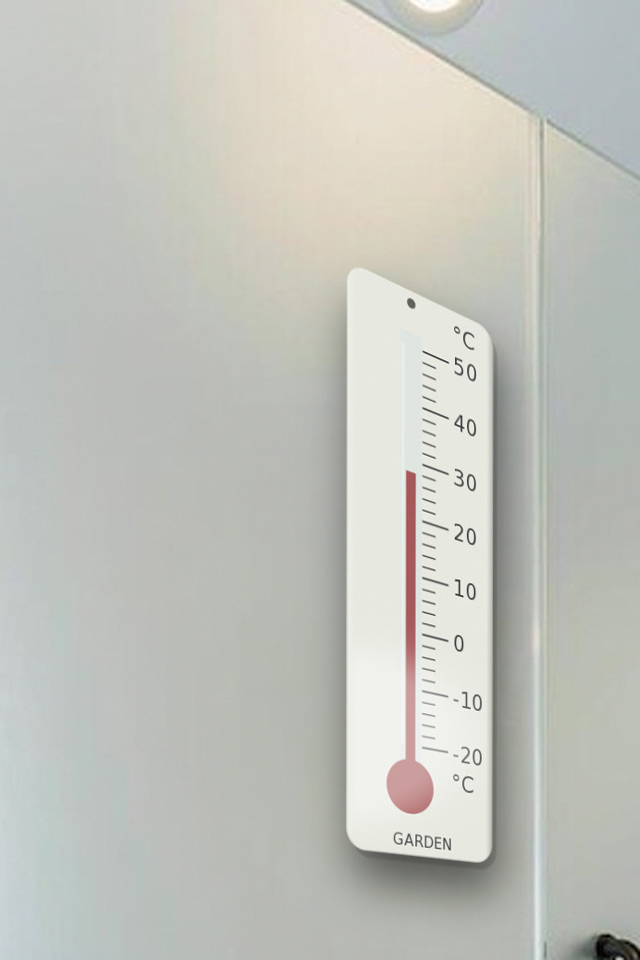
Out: 28; °C
